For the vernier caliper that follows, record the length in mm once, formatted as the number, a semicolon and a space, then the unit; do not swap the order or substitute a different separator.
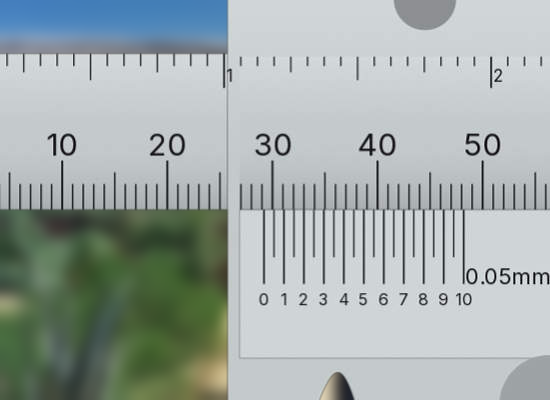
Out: 29.2; mm
